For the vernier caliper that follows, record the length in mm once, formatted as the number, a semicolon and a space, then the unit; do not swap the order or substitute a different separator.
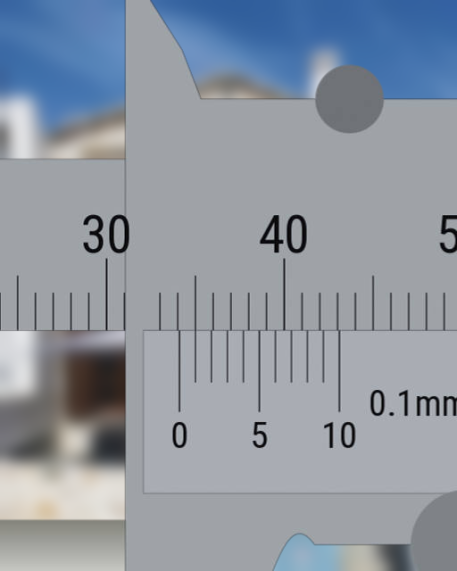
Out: 34.1; mm
